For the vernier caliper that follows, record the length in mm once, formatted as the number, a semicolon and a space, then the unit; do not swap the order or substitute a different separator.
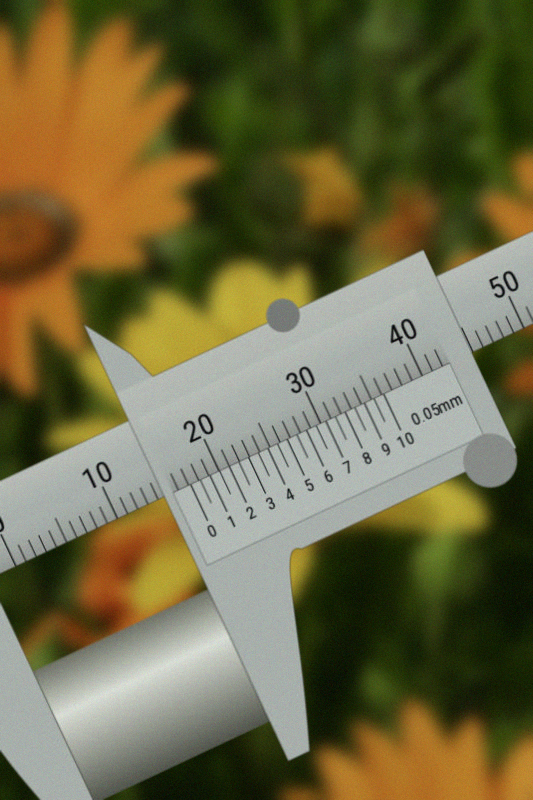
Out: 17.2; mm
